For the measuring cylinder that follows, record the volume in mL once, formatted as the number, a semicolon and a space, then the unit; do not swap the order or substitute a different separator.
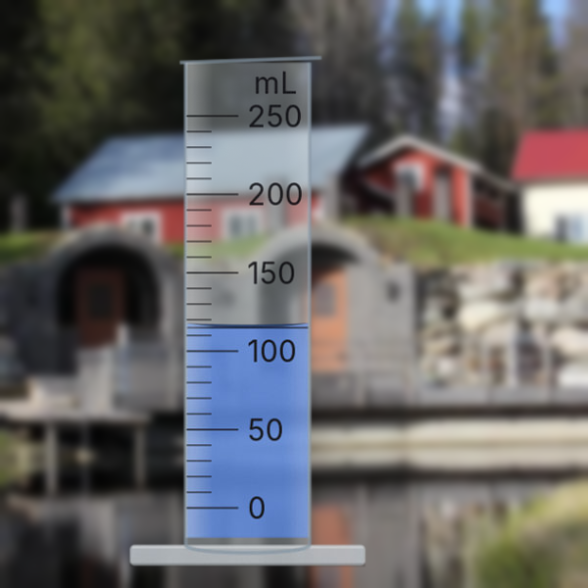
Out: 115; mL
